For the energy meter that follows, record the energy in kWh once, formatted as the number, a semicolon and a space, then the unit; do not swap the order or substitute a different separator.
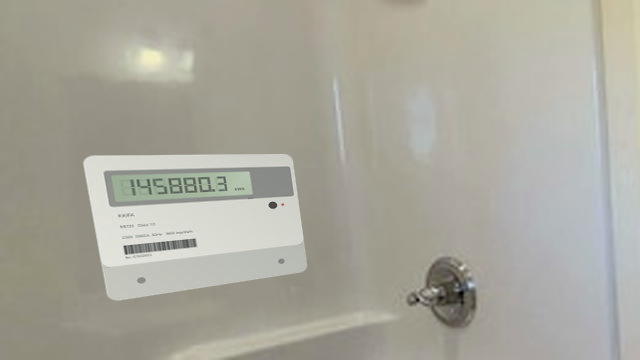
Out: 145880.3; kWh
